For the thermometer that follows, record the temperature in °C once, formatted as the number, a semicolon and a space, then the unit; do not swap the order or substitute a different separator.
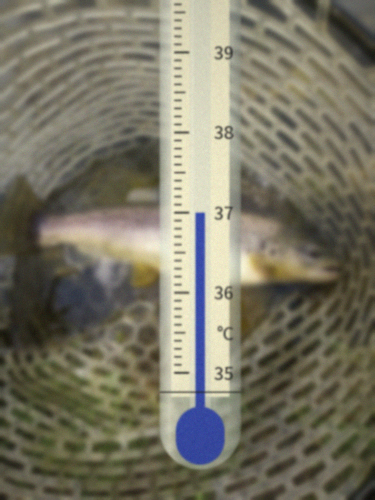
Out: 37; °C
